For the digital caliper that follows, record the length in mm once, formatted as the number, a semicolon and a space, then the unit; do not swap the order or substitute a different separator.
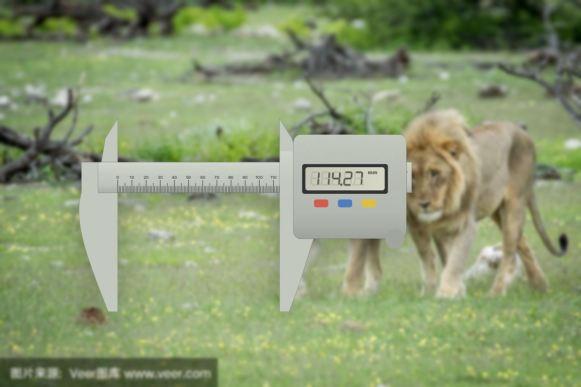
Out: 114.27; mm
